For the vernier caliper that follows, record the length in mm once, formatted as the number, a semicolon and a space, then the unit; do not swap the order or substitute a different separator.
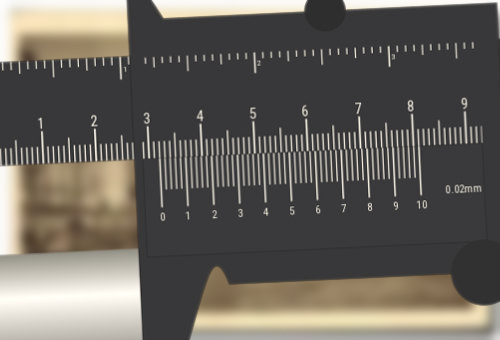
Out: 32.0; mm
